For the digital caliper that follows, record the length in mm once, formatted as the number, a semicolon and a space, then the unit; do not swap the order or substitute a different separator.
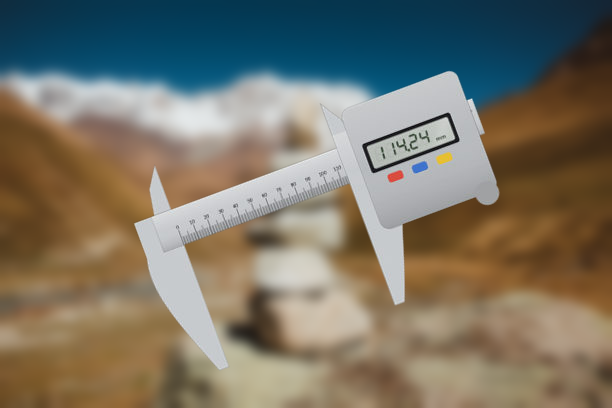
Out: 114.24; mm
